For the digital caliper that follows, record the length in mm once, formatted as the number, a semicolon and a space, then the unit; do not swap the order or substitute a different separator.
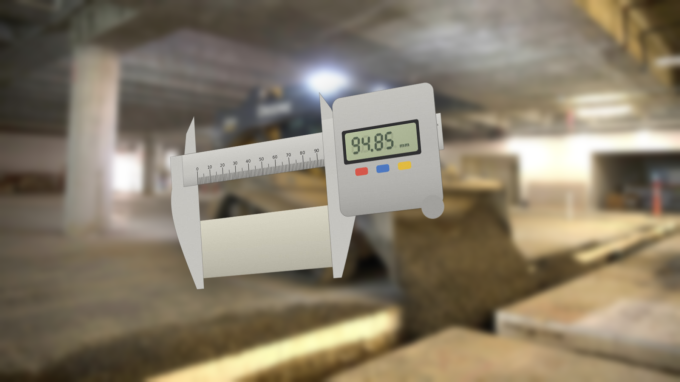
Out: 94.85; mm
